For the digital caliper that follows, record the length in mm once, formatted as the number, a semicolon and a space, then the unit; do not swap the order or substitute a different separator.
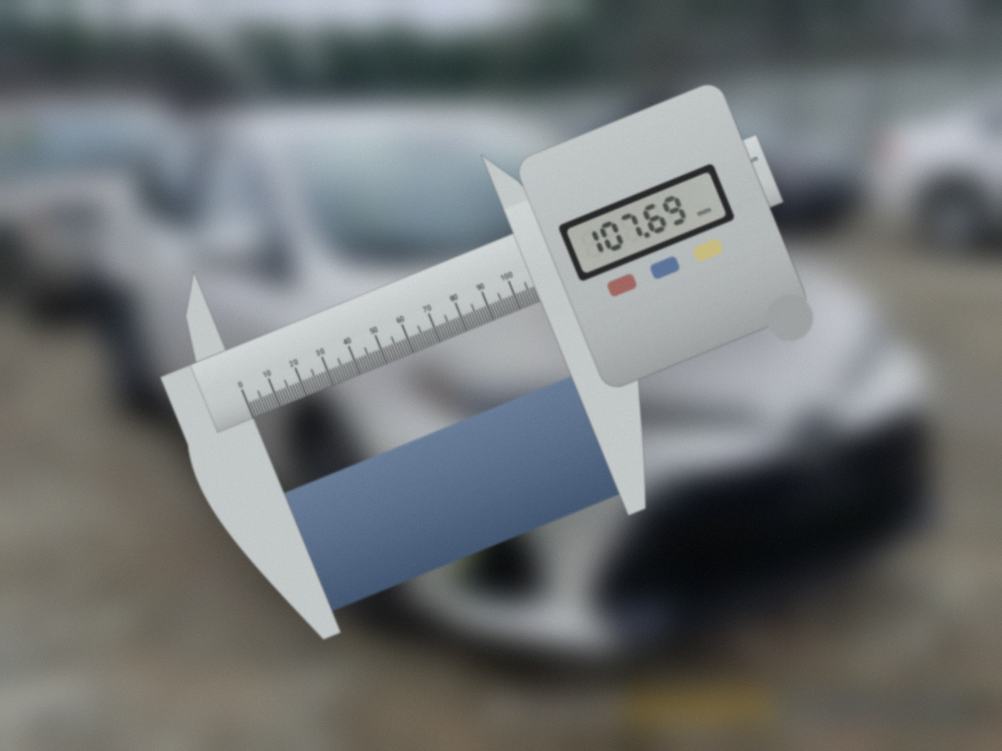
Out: 107.69; mm
